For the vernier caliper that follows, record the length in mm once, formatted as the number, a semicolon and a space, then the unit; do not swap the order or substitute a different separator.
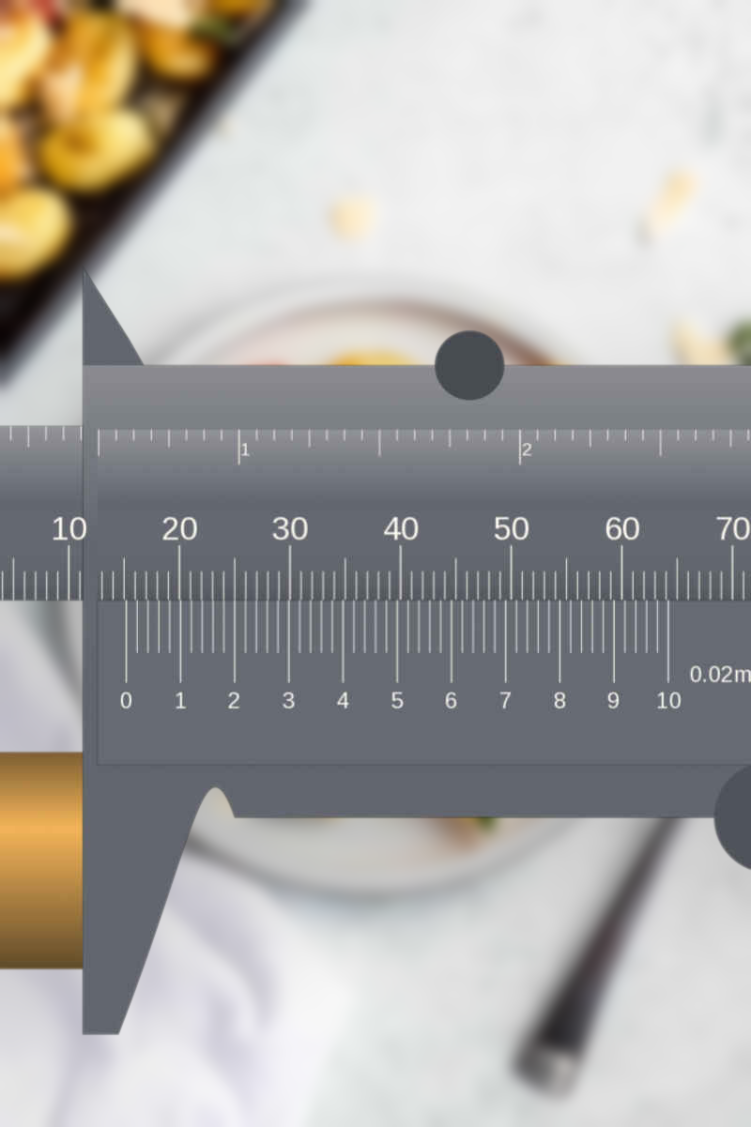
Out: 15.2; mm
